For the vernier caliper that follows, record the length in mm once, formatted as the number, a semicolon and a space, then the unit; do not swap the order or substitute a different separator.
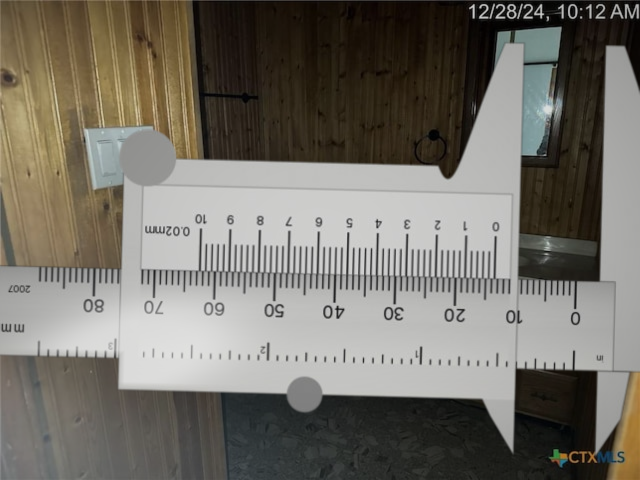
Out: 13.5; mm
